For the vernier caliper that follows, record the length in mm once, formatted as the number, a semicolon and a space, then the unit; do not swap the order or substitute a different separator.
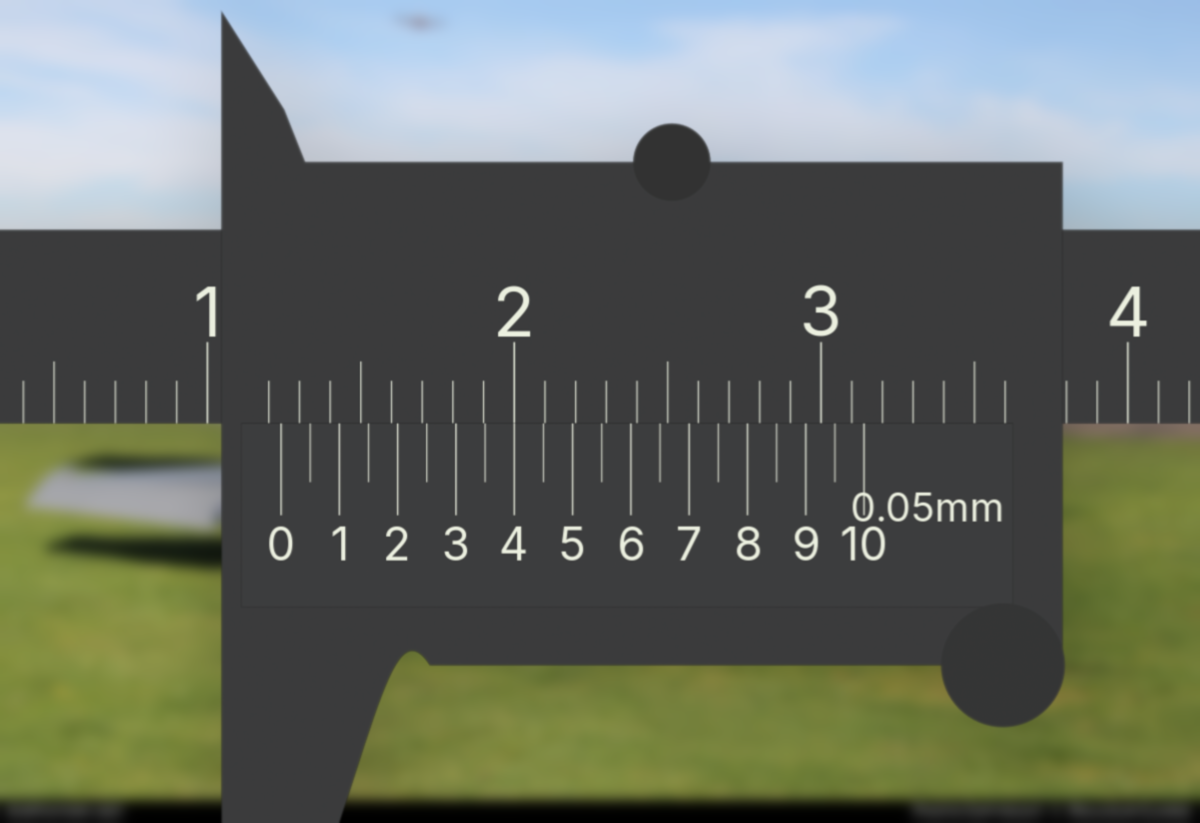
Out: 12.40; mm
